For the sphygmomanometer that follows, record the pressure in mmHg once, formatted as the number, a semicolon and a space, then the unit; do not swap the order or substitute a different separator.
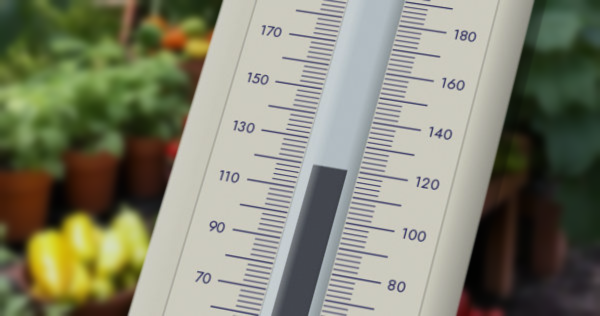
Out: 120; mmHg
